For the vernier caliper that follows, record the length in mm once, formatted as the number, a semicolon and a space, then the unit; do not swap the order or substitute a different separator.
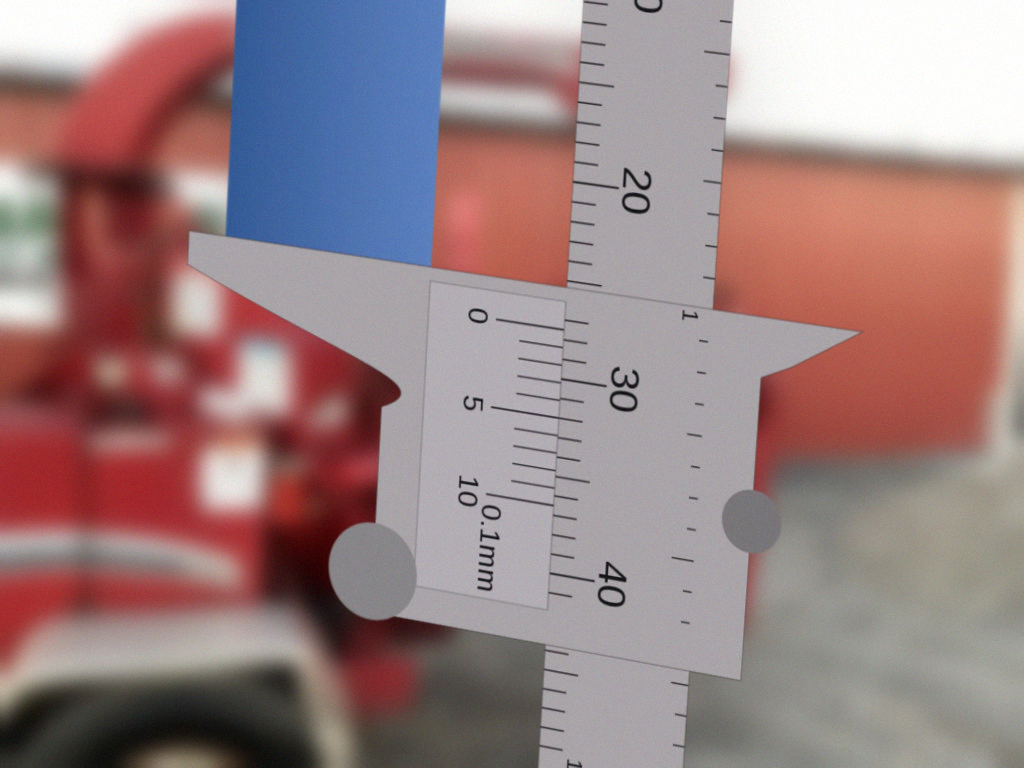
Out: 27.5; mm
